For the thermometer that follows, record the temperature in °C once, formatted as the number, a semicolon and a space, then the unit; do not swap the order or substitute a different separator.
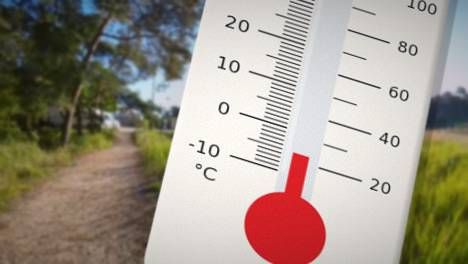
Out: -5; °C
